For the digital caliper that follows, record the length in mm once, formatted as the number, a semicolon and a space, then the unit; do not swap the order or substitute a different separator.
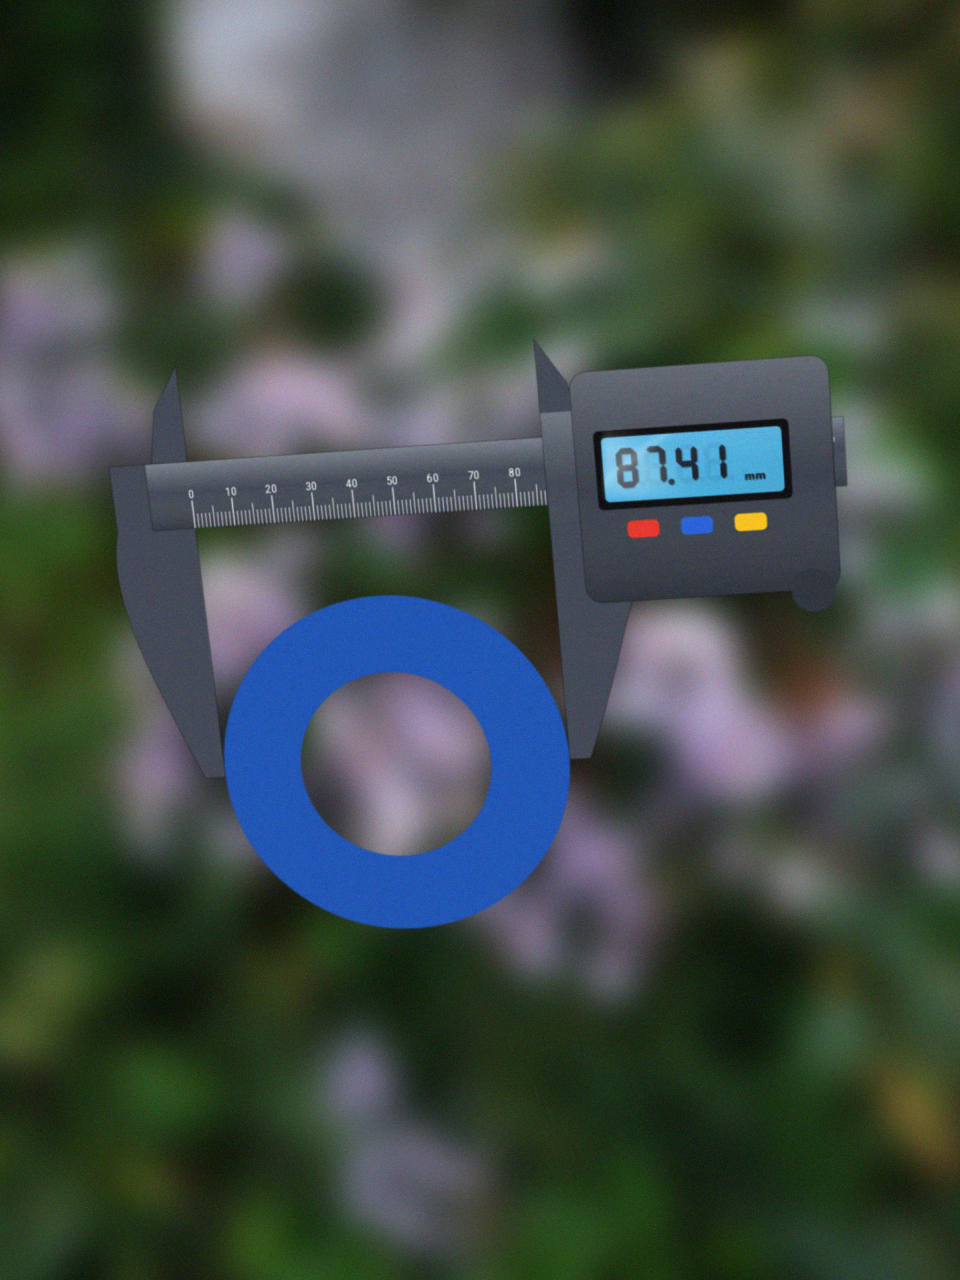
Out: 87.41; mm
